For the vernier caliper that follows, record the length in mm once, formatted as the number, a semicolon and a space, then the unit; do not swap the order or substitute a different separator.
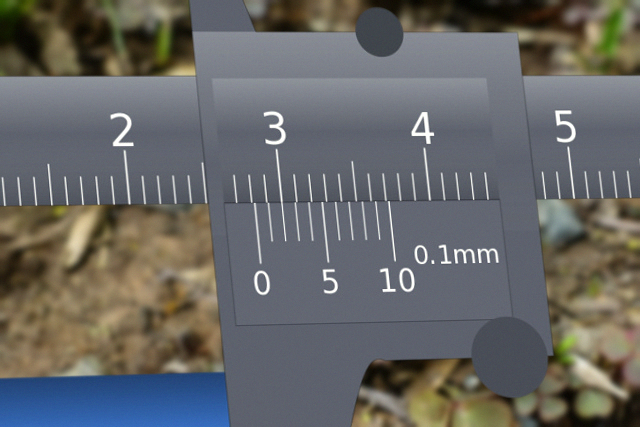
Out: 28.2; mm
